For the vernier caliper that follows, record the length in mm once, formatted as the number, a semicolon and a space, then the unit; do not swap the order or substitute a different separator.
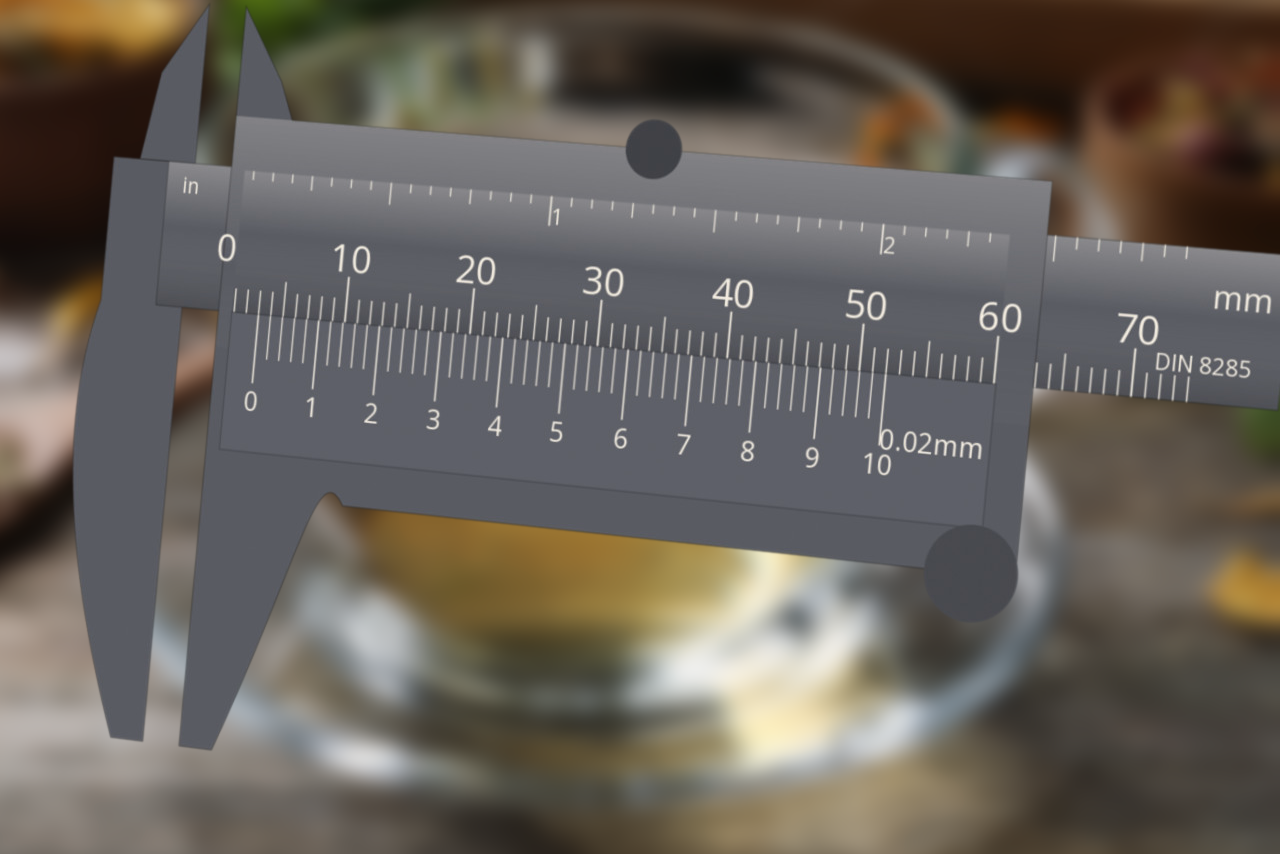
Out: 3.0; mm
